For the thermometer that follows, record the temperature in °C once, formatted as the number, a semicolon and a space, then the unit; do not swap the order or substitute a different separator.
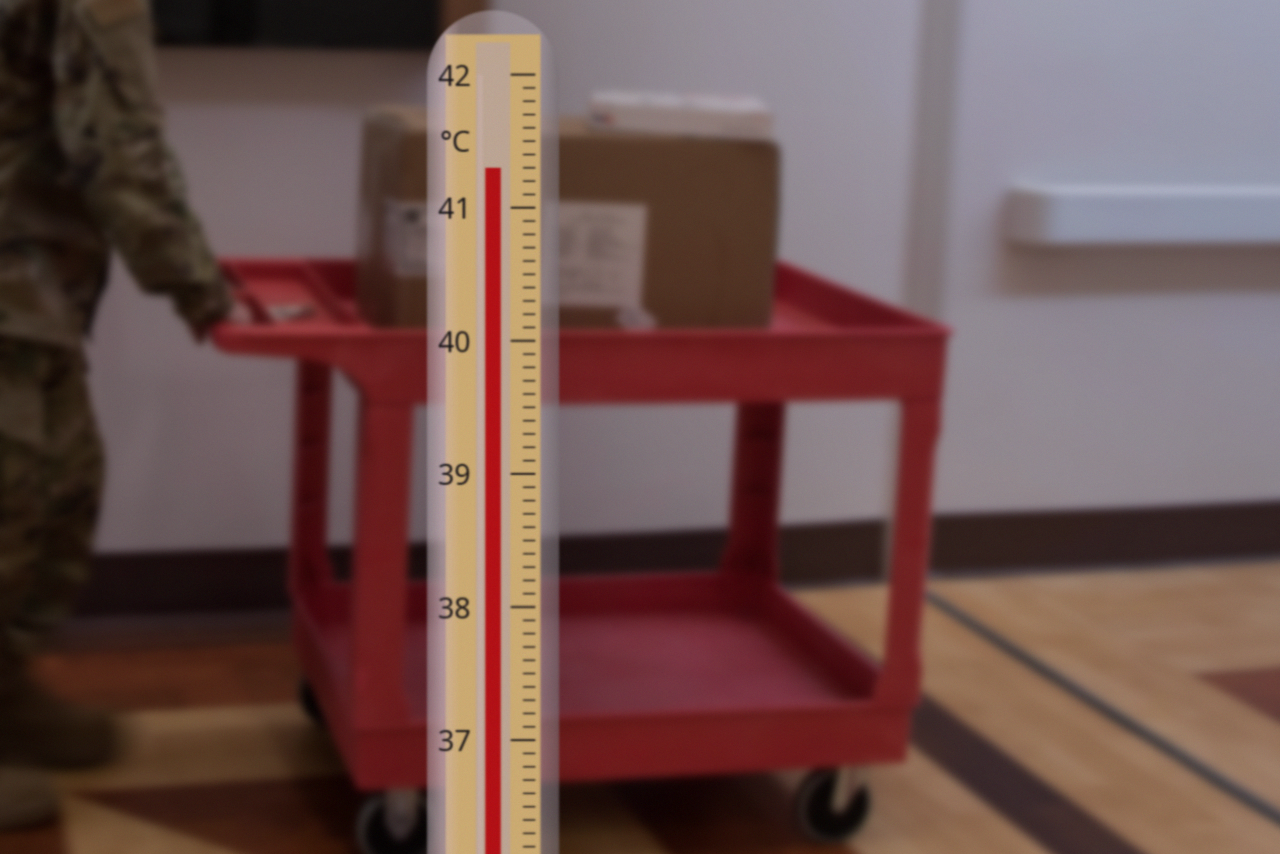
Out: 41.3; °C
